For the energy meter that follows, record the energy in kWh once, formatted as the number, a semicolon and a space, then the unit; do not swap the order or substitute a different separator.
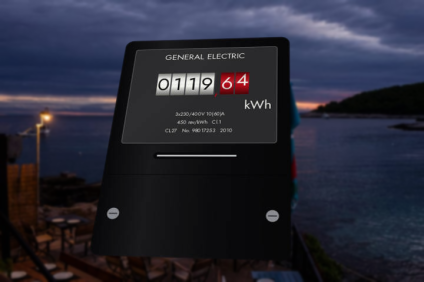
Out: 119.64; kWh
